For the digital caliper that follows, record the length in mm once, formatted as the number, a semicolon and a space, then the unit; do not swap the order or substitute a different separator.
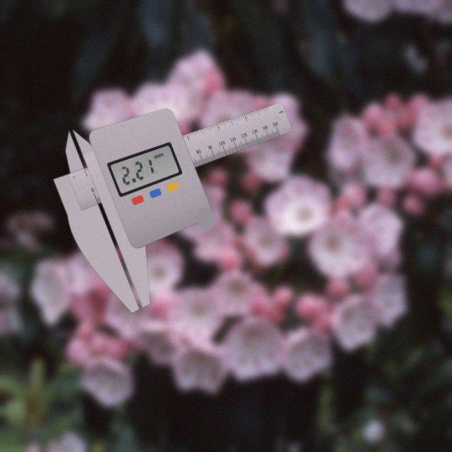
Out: 2.21; mm
